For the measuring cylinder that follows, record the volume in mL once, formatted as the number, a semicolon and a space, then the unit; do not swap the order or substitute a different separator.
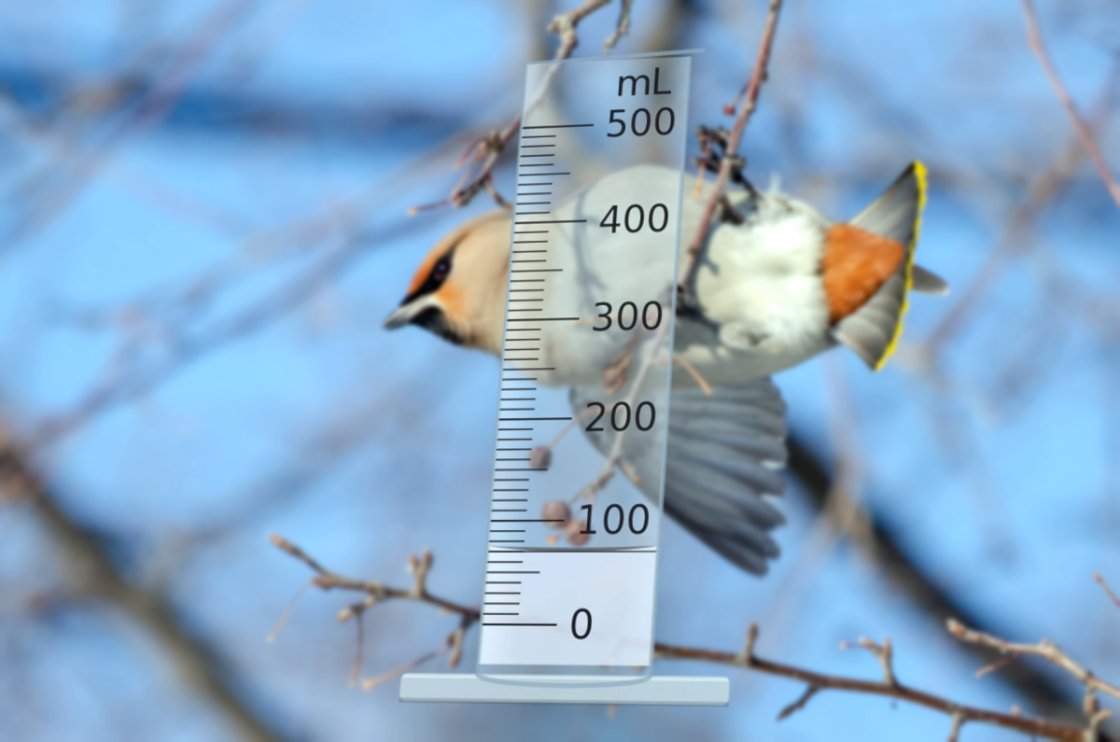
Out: 70; mL
